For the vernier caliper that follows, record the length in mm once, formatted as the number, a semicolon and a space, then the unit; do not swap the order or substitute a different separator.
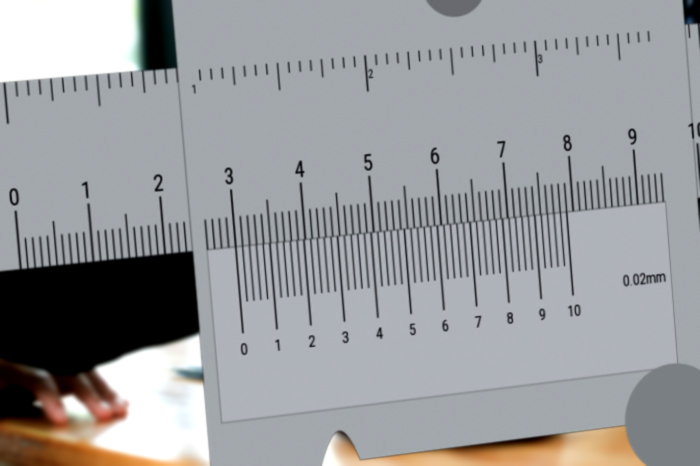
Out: 30.0; mm
